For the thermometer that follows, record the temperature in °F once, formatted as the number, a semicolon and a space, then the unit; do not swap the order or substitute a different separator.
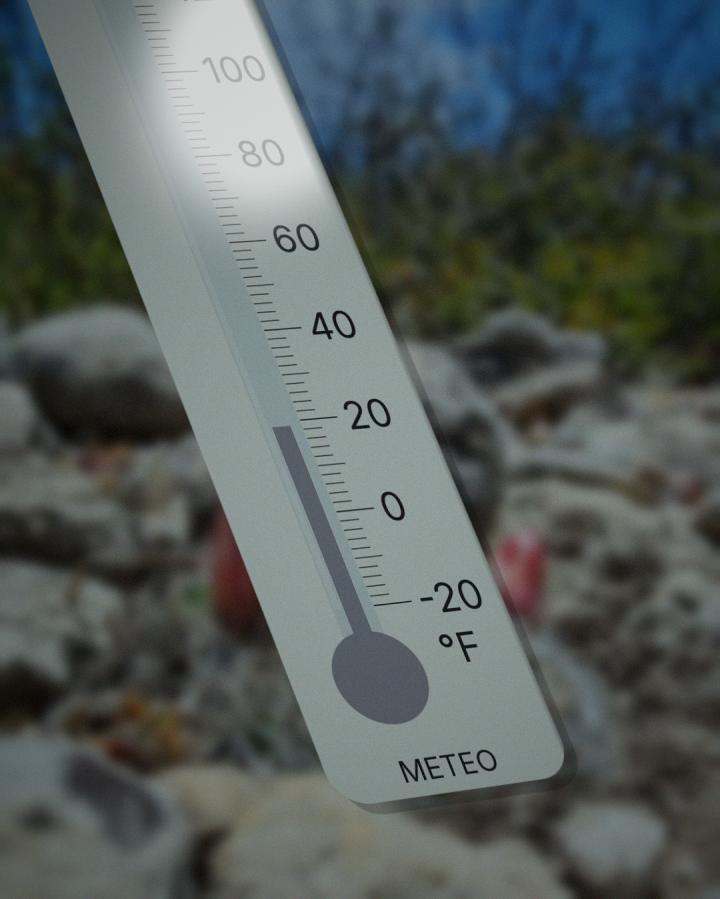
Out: 19; °F
